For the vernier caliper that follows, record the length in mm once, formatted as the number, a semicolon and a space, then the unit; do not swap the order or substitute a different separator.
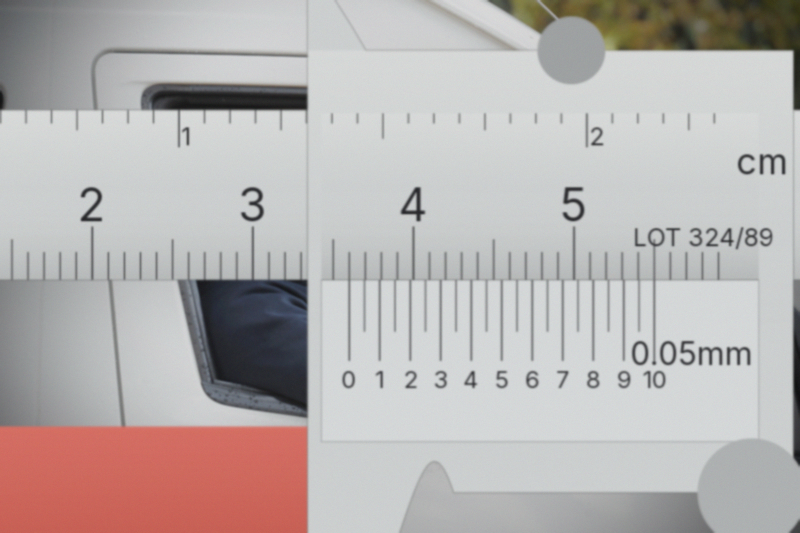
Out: 36.0; mm
